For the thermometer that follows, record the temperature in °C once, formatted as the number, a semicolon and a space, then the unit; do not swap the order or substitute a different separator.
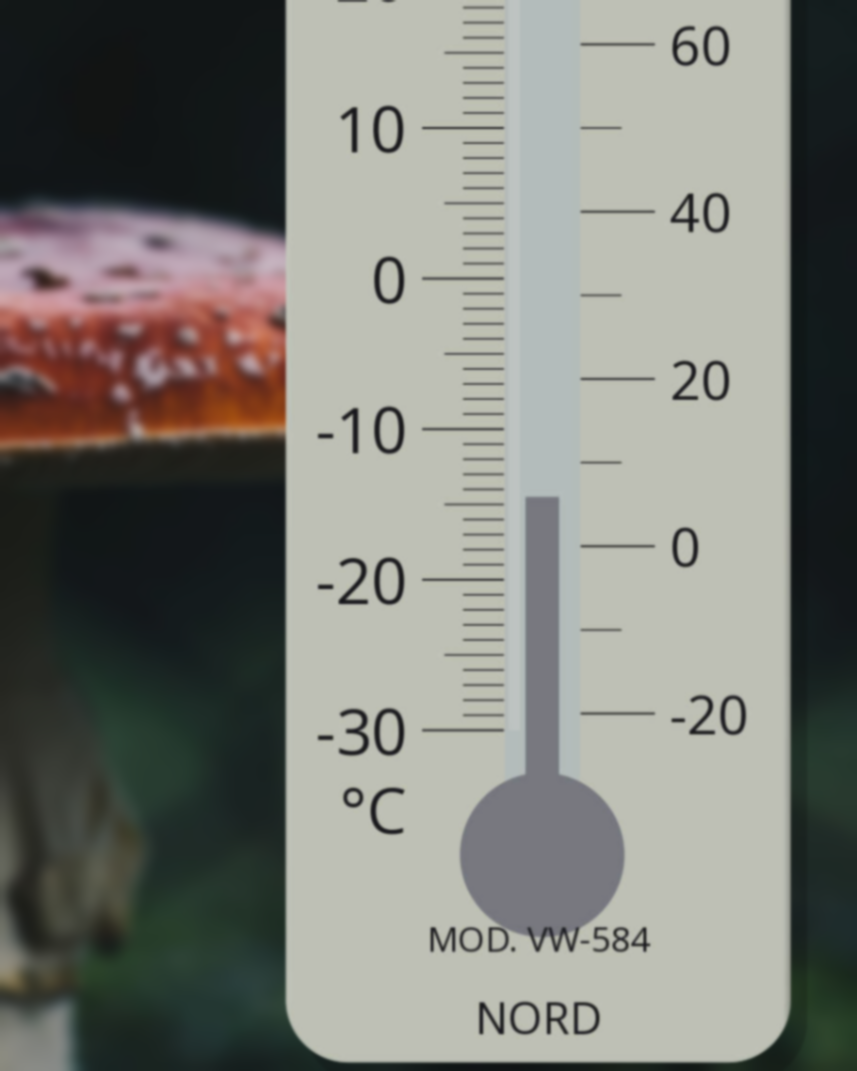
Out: -14.5; °C
